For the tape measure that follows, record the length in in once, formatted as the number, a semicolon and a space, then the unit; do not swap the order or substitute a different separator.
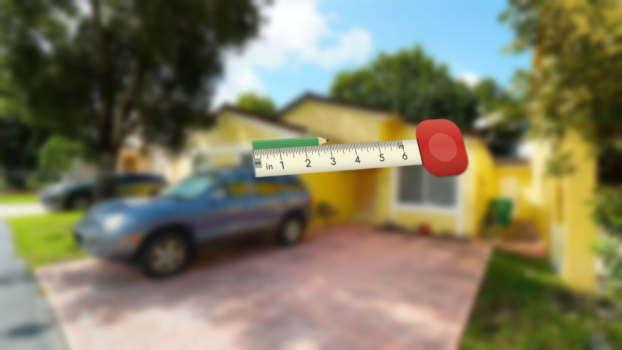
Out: 3; in
